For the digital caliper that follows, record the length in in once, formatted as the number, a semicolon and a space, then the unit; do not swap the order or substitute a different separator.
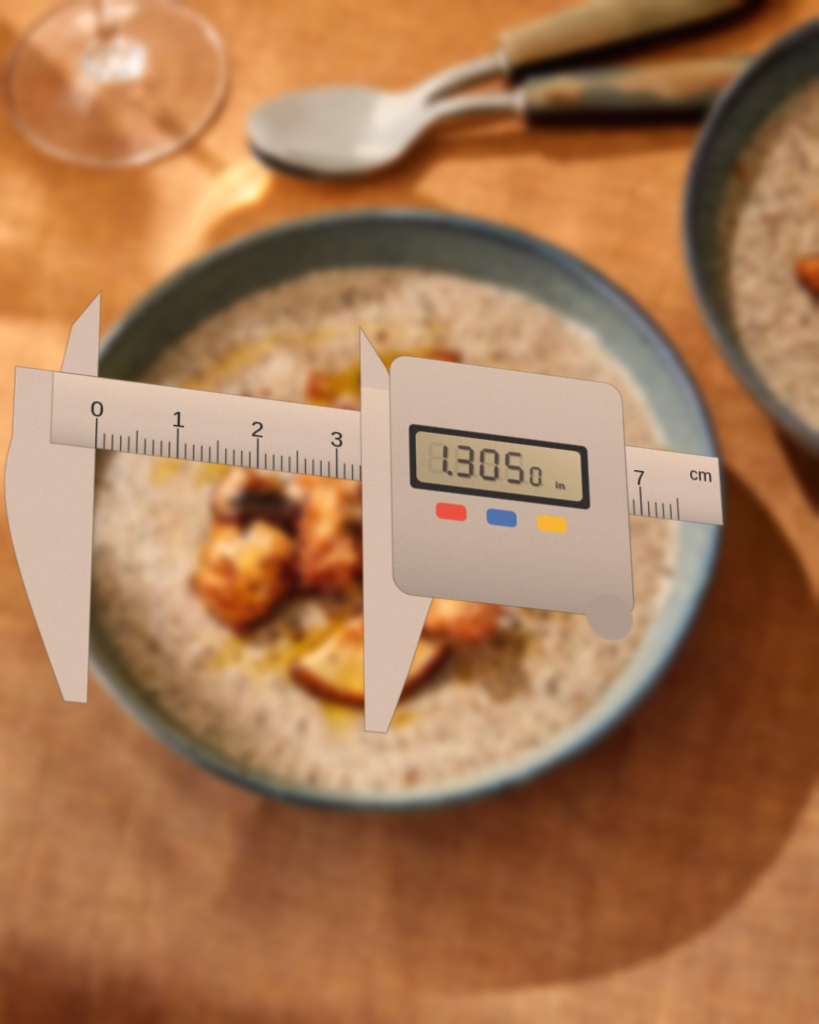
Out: 1.3050; in
